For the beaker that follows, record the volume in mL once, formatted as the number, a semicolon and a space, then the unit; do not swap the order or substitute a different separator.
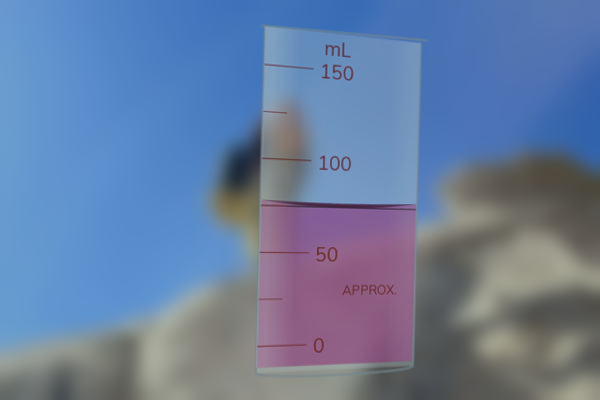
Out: 75; mL
